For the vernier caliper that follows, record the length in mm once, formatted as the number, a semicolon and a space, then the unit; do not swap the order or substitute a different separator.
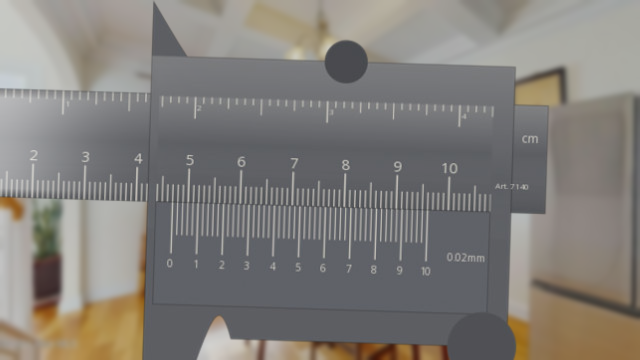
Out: 47.0; mm
